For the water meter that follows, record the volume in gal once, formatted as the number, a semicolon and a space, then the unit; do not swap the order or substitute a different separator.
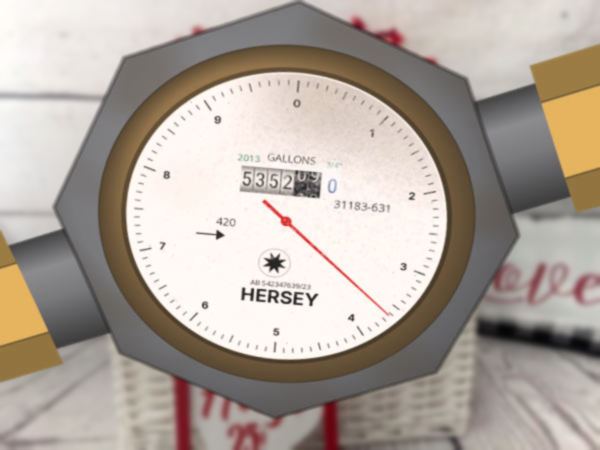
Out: 5352093.6; gal
